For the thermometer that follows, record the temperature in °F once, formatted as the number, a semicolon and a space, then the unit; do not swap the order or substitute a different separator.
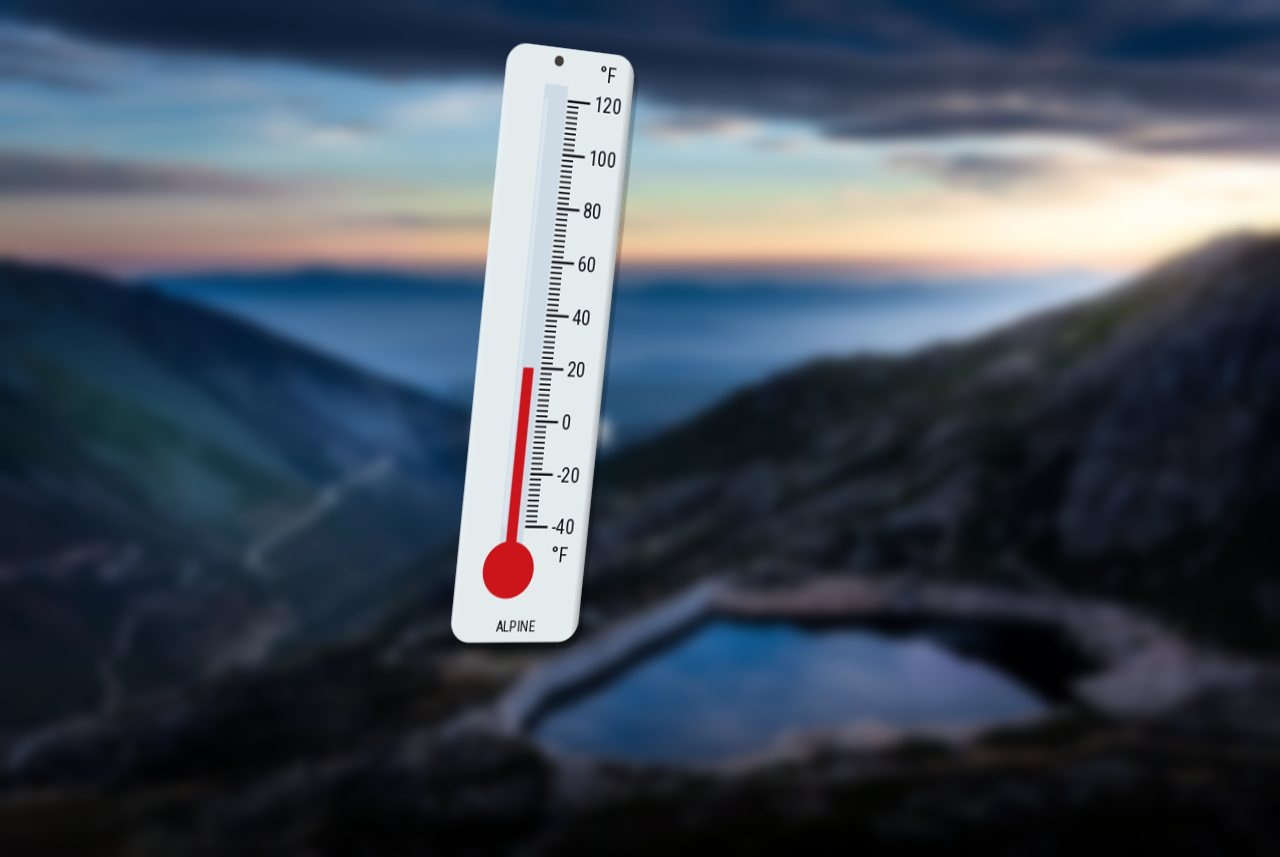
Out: 20; °F
